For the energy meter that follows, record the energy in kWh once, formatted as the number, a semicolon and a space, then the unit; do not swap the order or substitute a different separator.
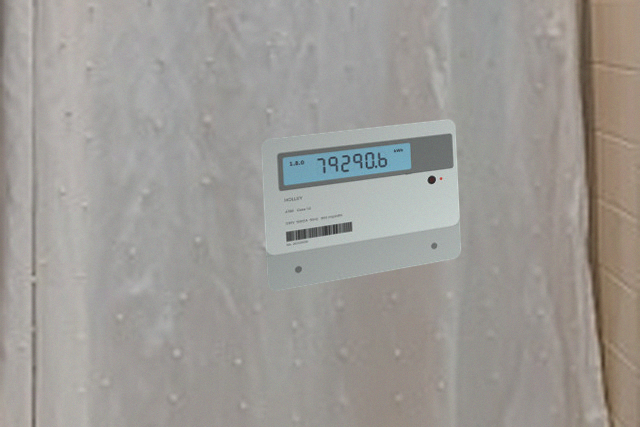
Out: 79290.6; kWh
